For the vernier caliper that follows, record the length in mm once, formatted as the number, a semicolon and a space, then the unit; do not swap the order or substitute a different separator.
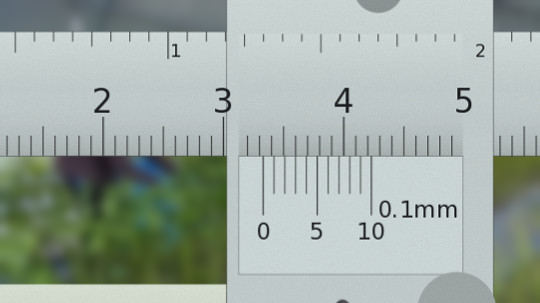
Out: 33.3; mm
